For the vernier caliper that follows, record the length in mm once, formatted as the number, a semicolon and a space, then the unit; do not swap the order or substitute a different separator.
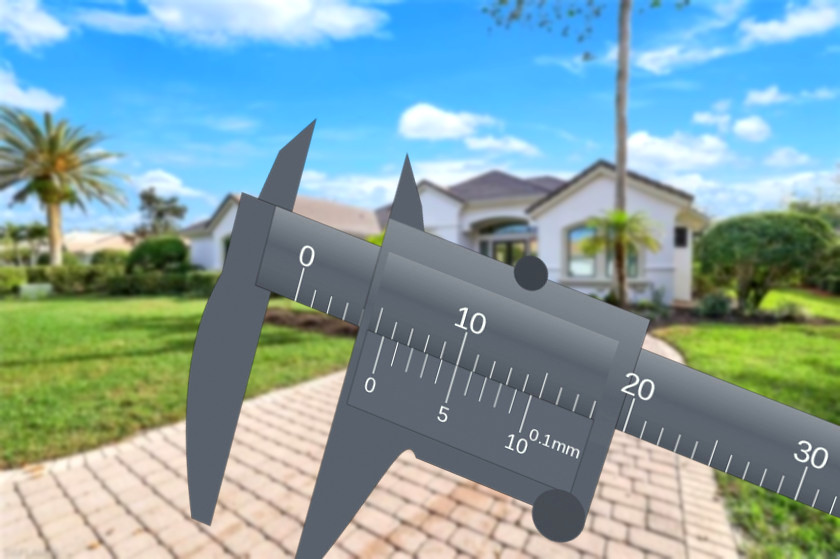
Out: 5.5; mm
